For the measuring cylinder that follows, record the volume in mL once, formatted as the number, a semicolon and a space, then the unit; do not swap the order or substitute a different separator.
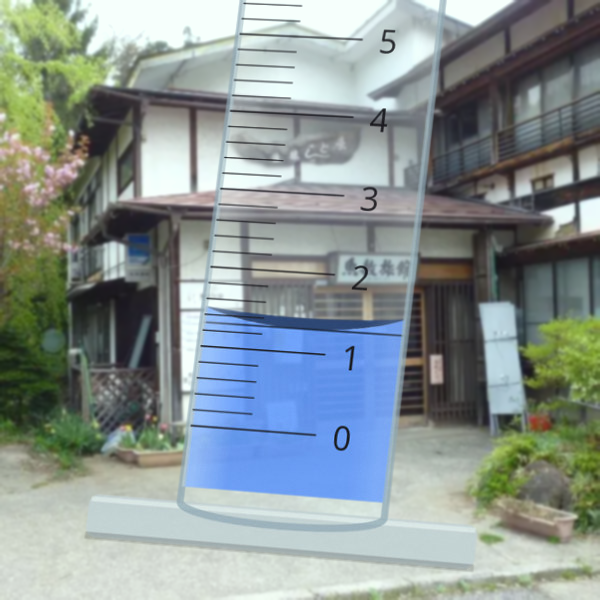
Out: 1.3; mL
